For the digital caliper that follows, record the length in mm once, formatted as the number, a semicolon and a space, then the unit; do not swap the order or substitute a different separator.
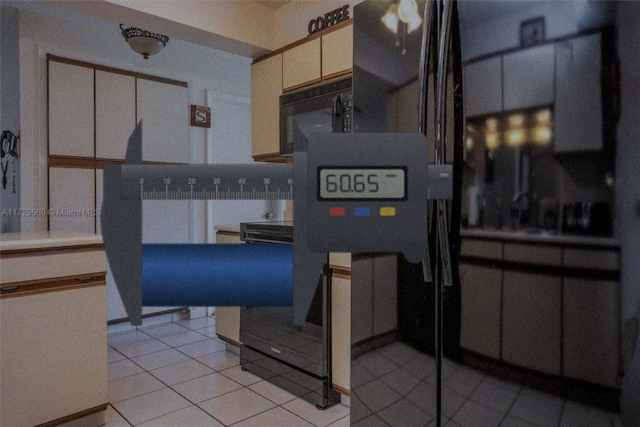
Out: 60.65; mm
